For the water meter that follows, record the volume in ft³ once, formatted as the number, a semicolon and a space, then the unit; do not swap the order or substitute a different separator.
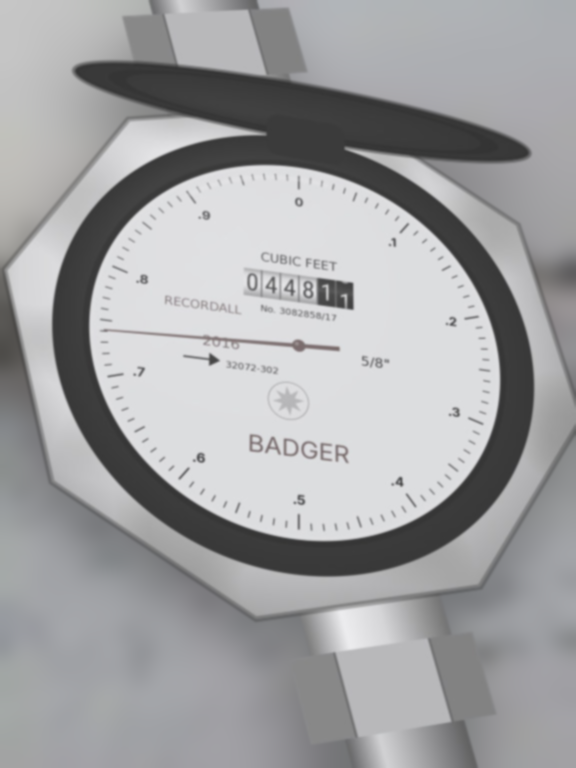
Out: 44810.74; ft³
